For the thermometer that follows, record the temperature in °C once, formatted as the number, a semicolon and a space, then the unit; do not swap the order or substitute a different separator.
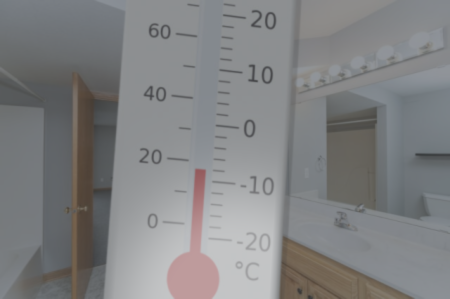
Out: -8; °C
